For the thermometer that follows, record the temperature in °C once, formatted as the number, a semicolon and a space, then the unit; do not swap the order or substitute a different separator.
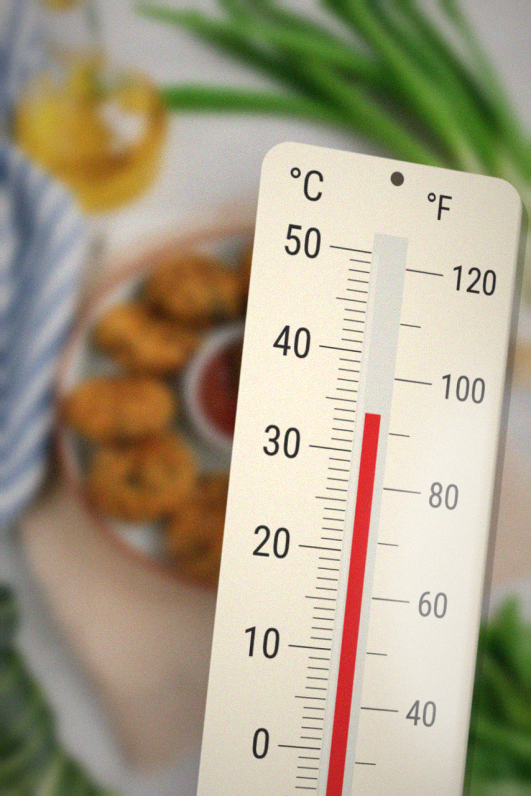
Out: 34; °C
